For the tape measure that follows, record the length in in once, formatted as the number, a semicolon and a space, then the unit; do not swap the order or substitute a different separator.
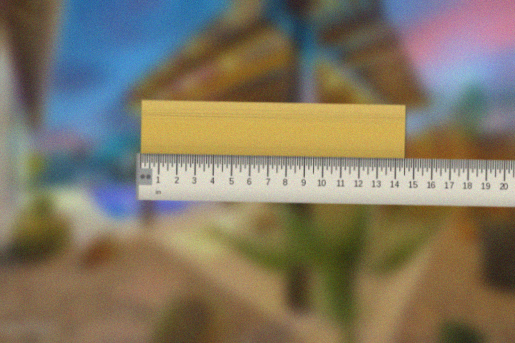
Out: 14.5; in
